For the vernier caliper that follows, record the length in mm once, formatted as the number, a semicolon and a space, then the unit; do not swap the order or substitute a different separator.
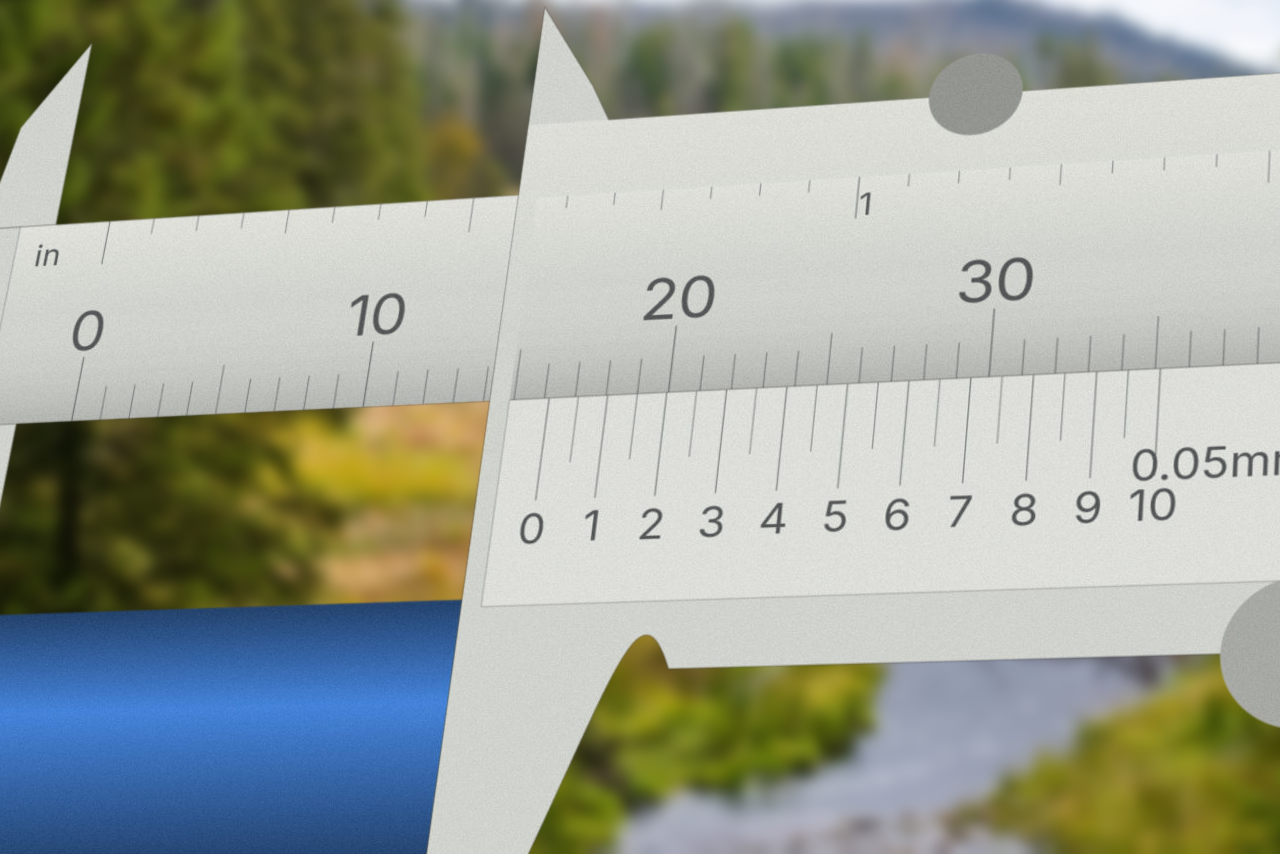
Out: 16.15; mm
